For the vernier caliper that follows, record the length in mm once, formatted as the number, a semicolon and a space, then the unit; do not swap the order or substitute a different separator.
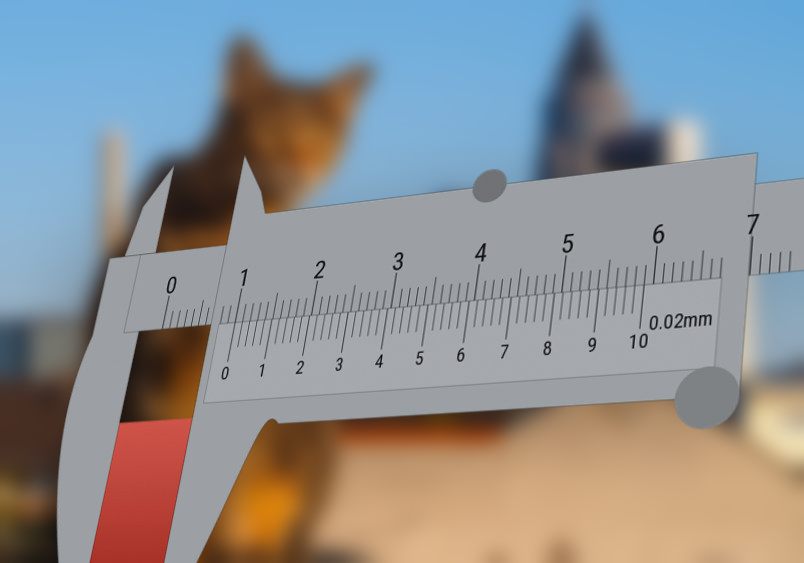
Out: 10.0; mm
